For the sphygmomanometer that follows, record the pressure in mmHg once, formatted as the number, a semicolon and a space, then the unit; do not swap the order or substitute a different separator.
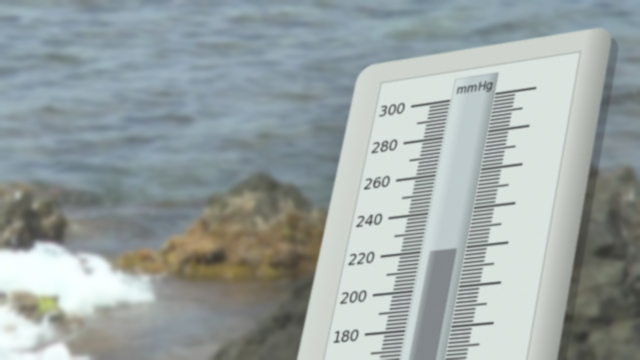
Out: 220; mmHg
